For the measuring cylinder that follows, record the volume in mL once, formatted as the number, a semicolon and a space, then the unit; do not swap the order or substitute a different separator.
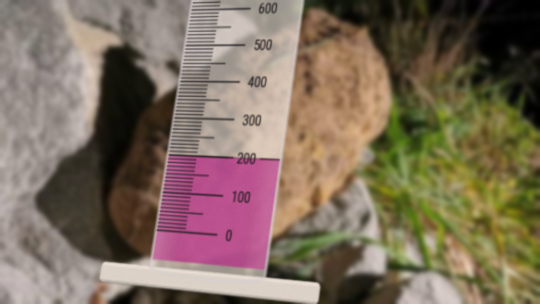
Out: 200; mL
